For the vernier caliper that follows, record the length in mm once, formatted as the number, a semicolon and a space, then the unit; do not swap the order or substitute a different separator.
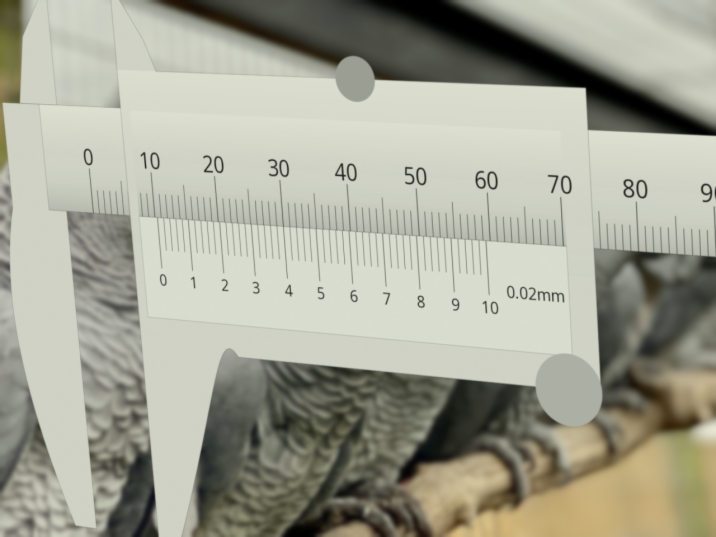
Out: 10.4; mm
